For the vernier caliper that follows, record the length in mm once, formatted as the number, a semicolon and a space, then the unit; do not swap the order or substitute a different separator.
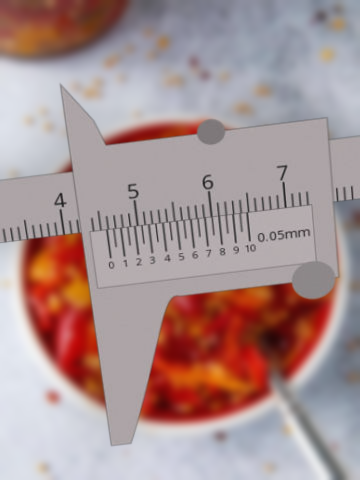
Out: 45.8; mm
